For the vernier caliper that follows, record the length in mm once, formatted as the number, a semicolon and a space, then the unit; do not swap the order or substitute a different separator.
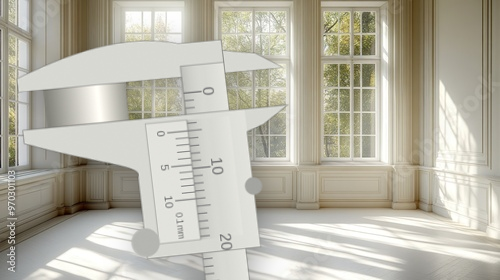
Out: 5.0; mm
